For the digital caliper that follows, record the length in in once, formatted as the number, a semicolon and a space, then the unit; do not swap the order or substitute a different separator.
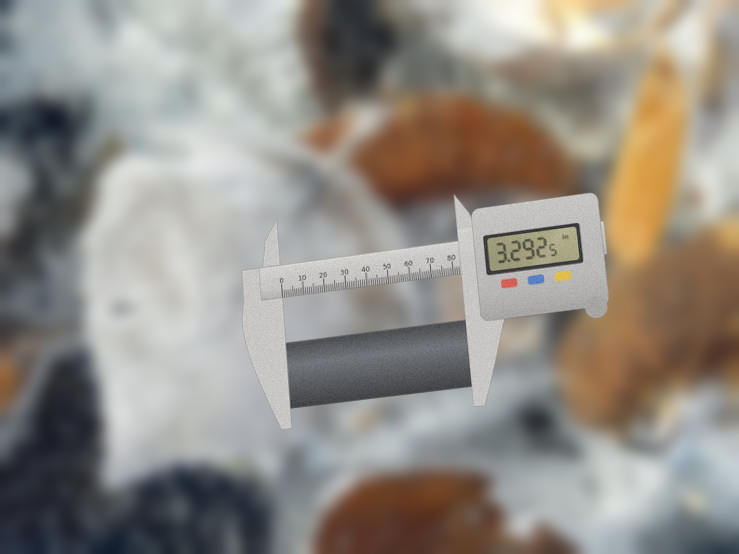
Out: 3.2925; in
